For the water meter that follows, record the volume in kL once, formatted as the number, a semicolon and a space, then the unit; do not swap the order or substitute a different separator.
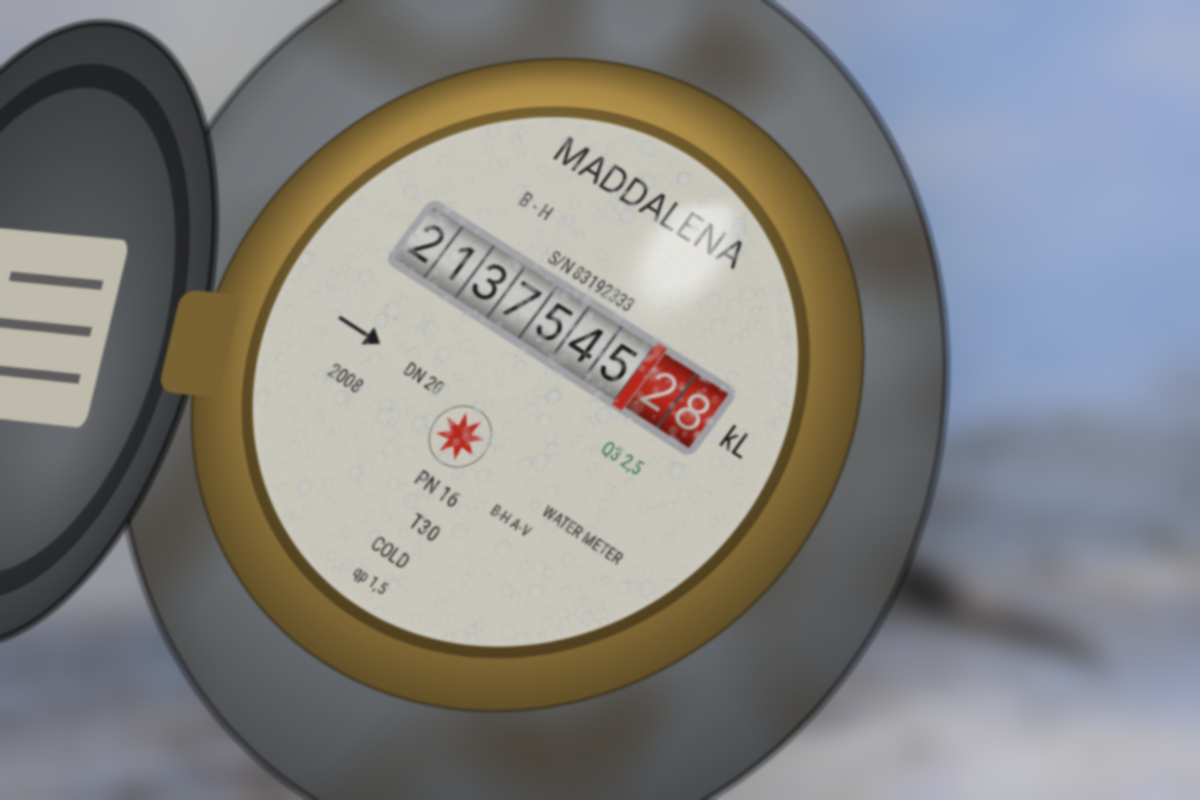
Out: 2137545.28; kL
